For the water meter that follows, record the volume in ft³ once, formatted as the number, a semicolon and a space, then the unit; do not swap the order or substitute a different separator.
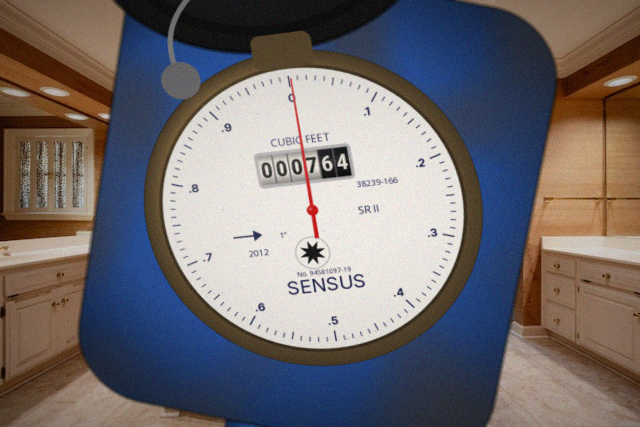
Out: 764.00; ft³
